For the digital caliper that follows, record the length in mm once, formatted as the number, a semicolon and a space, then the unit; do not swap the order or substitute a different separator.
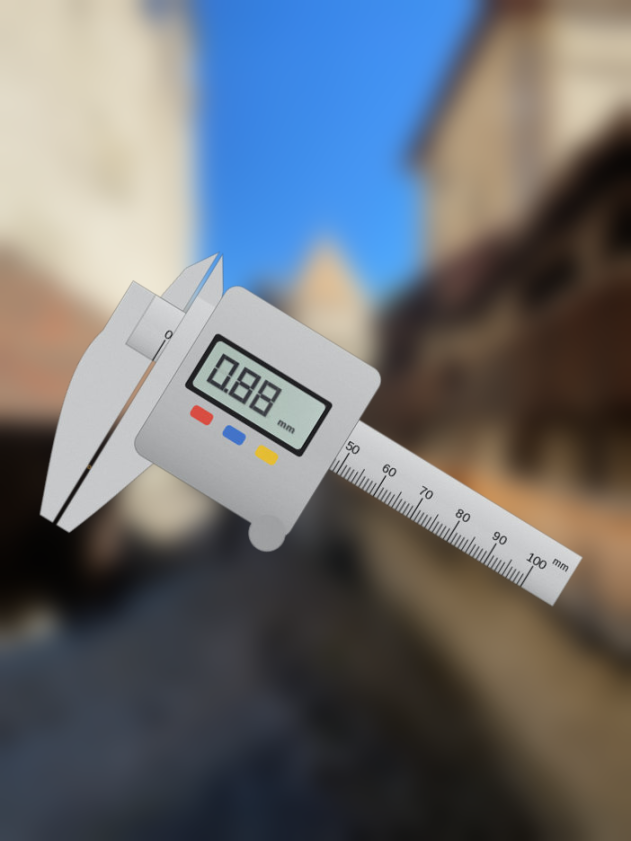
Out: 0.88; mm
